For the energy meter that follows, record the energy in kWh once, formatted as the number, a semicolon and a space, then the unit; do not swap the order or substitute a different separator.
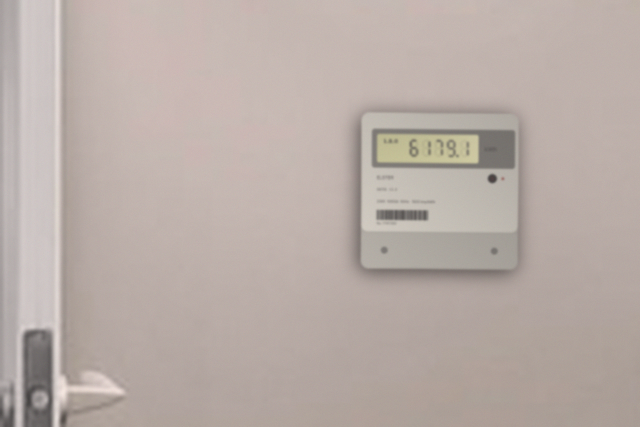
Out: 6179.1; kWh
